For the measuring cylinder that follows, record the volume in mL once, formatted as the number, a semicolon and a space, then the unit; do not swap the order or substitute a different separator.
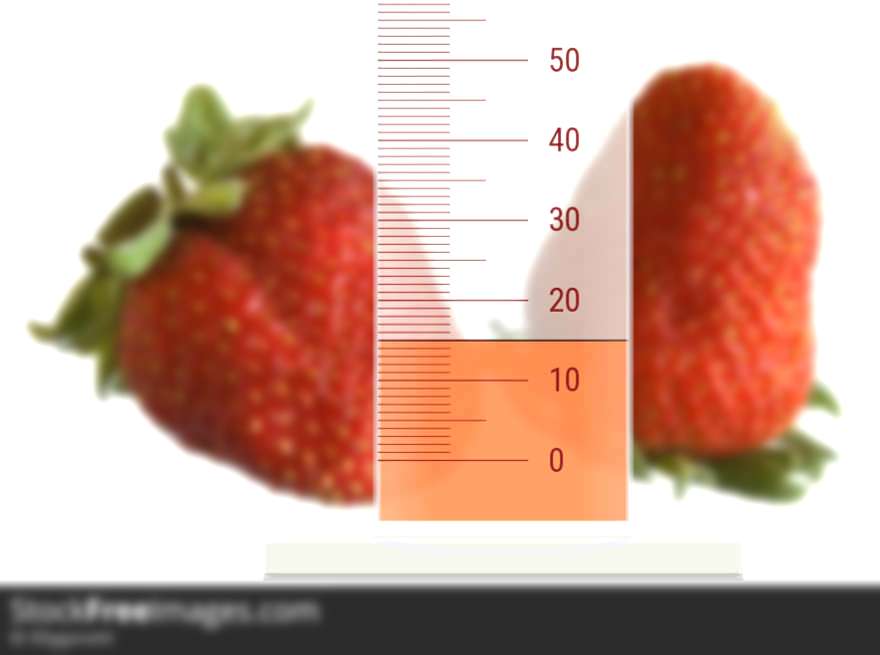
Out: 15; mL
